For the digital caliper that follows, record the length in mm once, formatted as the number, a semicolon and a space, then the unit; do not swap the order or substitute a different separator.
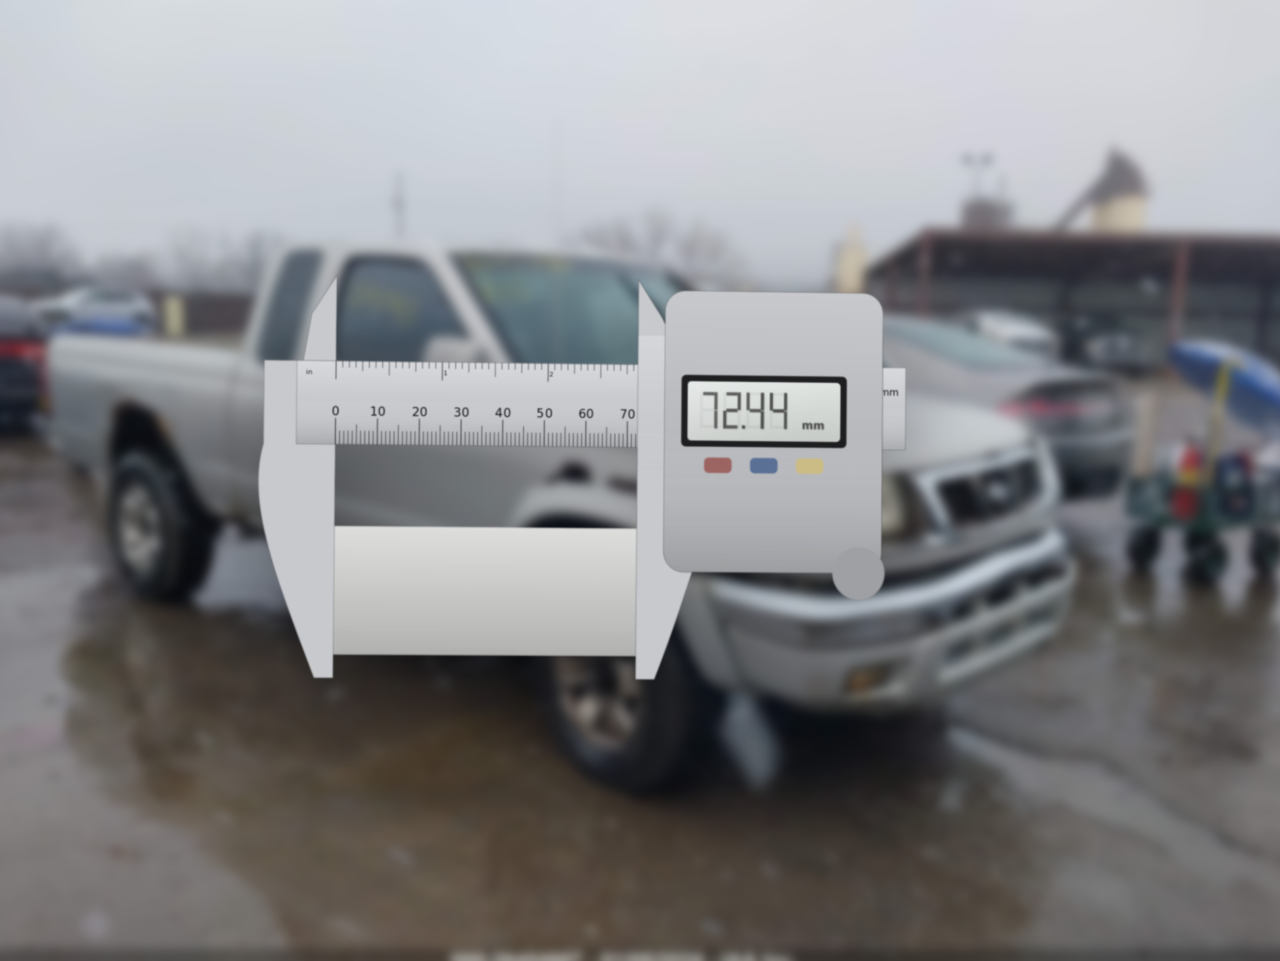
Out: 72.44; mm
